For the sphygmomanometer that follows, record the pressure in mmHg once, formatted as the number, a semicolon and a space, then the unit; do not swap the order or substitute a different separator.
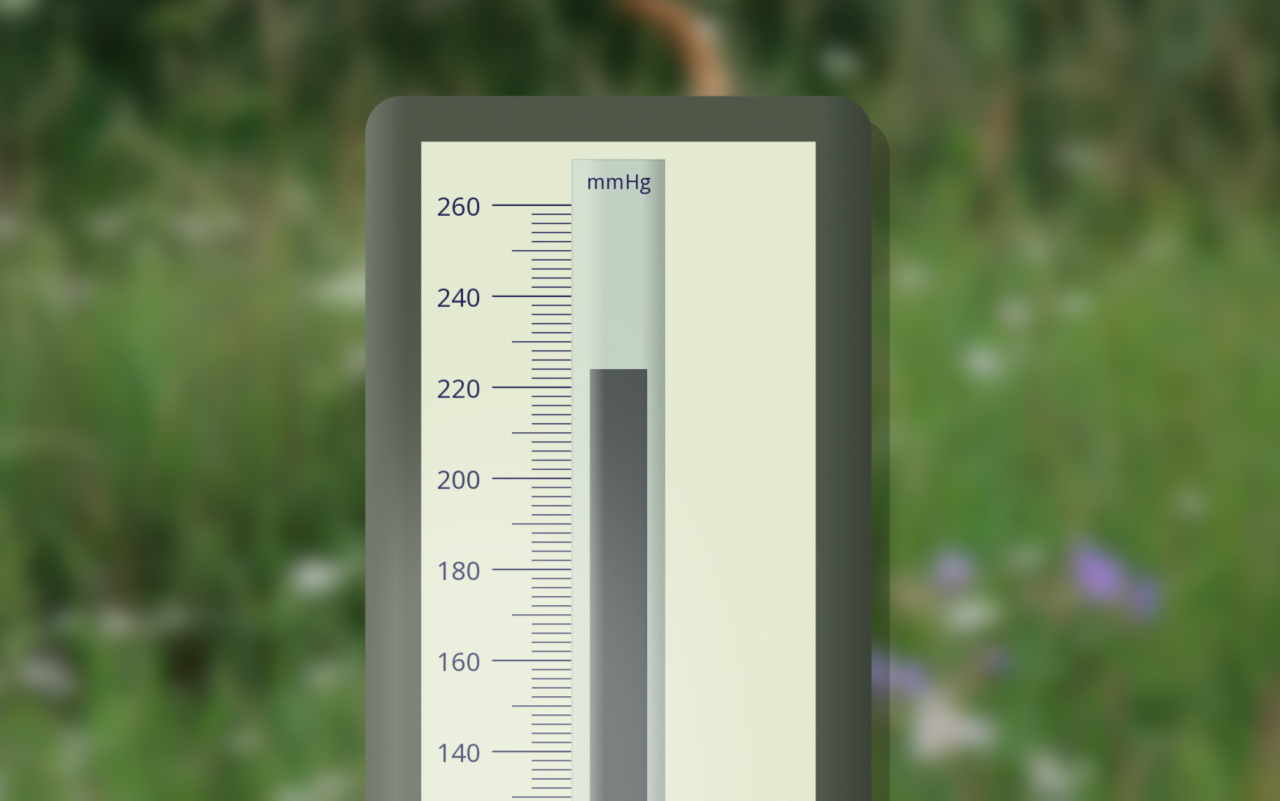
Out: 224; mmHg
